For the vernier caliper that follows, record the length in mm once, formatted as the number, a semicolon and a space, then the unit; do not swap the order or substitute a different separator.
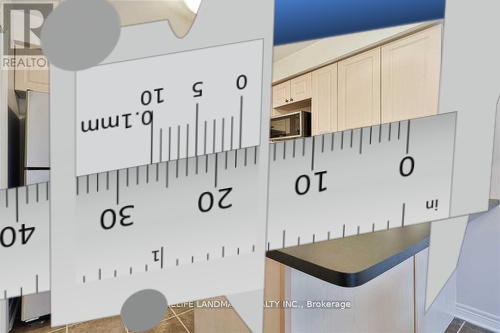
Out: 17.6; mm
